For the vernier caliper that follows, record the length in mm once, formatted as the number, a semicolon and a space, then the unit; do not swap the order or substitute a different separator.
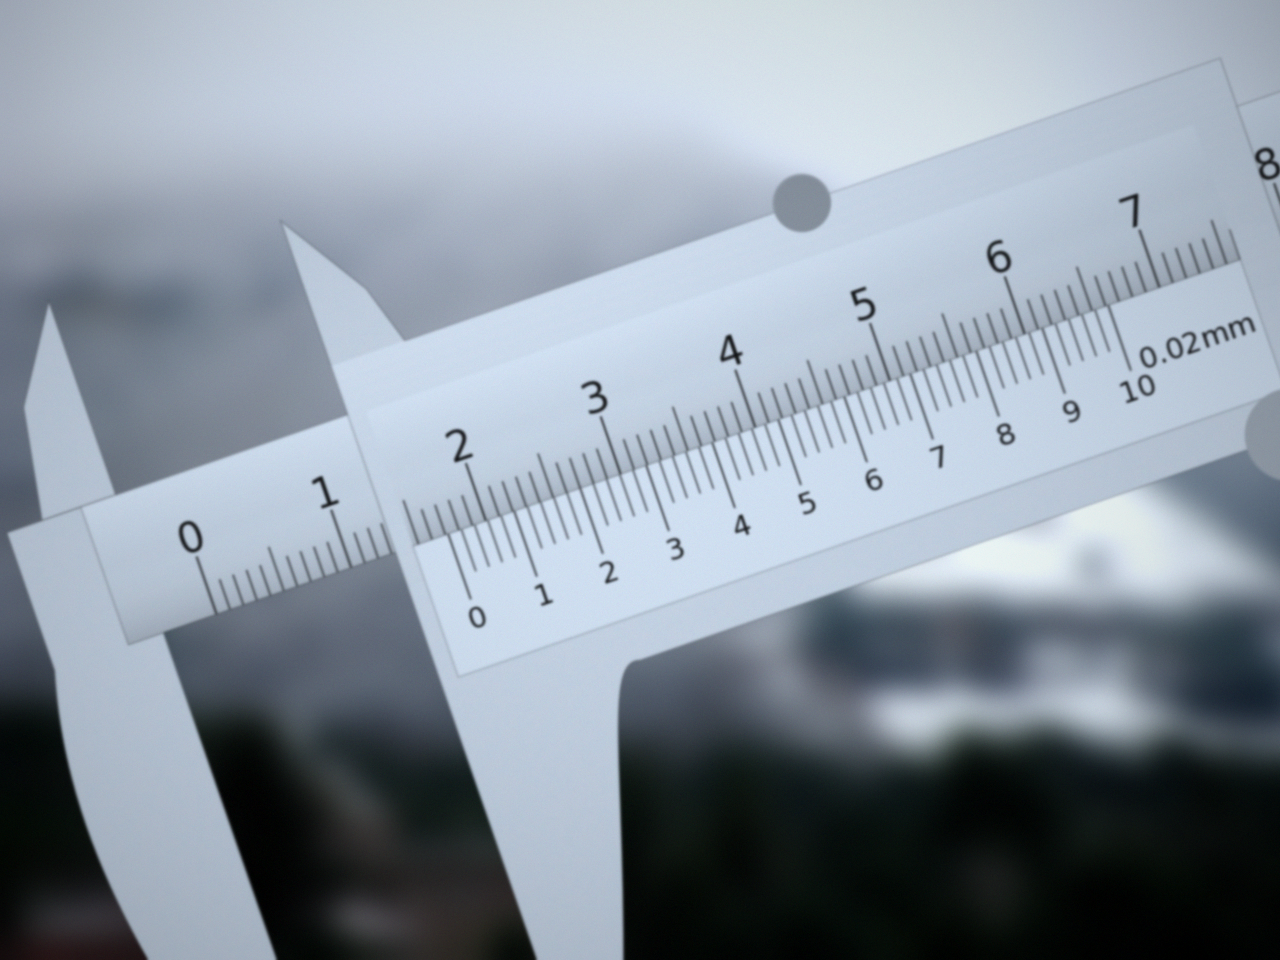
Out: 17.2; mm
